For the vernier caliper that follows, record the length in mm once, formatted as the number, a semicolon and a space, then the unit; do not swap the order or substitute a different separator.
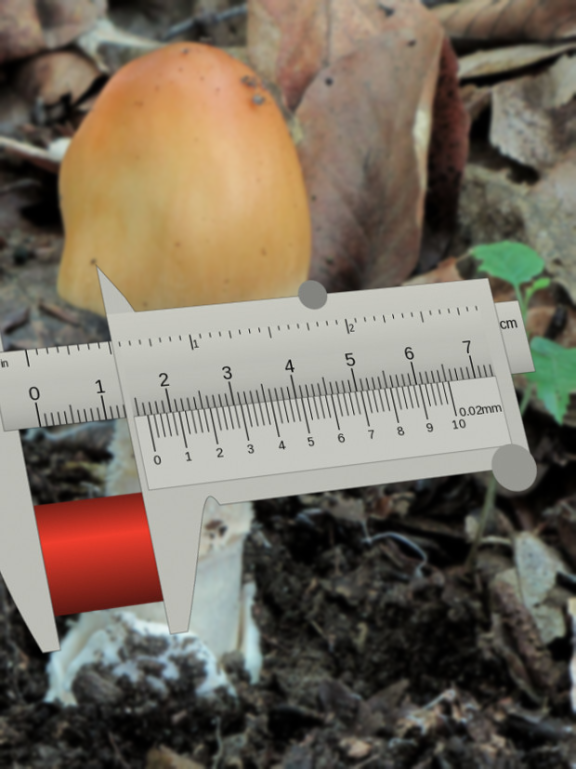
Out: 16.4; mm
